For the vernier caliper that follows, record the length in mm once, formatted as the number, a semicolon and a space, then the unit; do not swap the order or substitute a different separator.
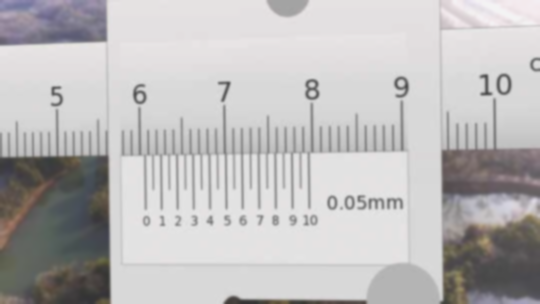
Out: 60.6; mm
